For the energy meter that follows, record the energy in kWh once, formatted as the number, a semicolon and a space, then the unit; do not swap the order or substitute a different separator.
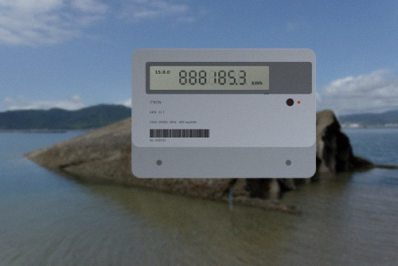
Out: 888185.3; kWh
